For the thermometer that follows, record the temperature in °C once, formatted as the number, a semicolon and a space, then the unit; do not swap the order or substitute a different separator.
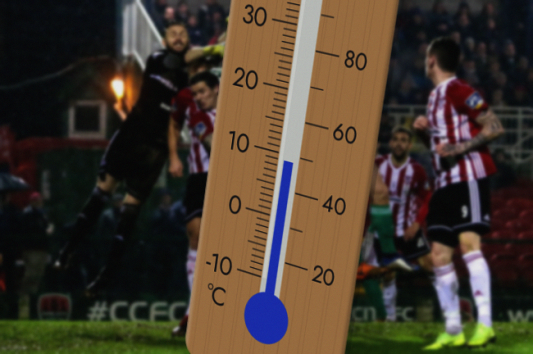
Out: 9; °C
